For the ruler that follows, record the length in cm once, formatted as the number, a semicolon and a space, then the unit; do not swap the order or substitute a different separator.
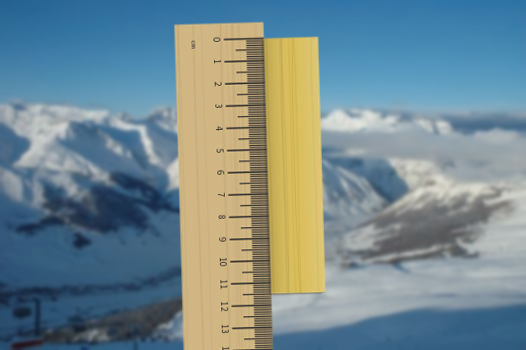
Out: 11.5; cm
